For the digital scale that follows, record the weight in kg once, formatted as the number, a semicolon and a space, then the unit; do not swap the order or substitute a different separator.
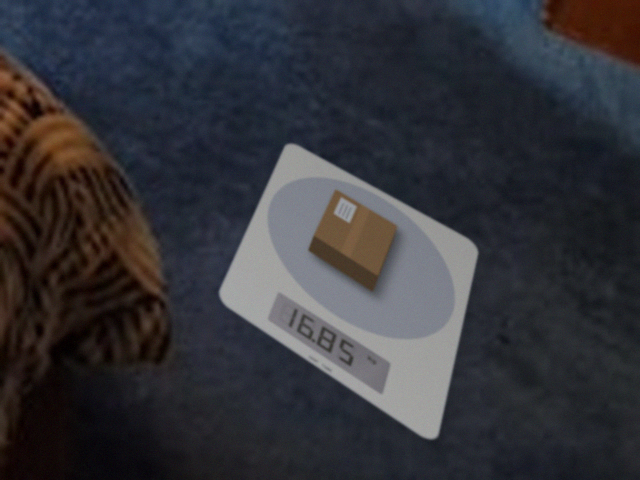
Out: 16.85; kg
